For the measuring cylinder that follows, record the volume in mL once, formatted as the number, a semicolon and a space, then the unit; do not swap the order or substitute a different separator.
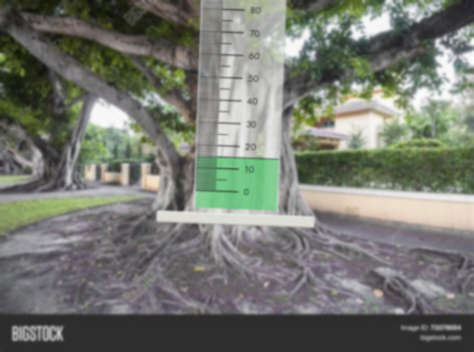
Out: 15; mL
